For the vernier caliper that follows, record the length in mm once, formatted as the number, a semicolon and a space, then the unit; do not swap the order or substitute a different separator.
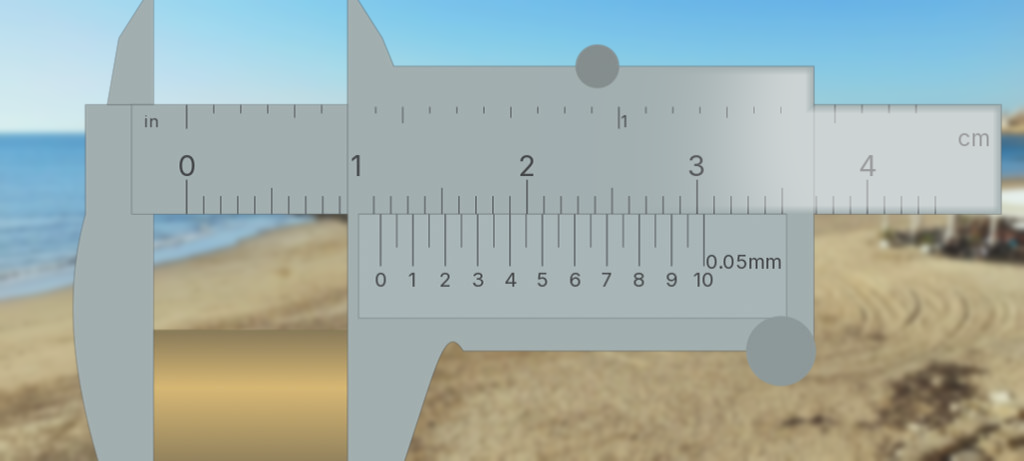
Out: 11.4; mm
